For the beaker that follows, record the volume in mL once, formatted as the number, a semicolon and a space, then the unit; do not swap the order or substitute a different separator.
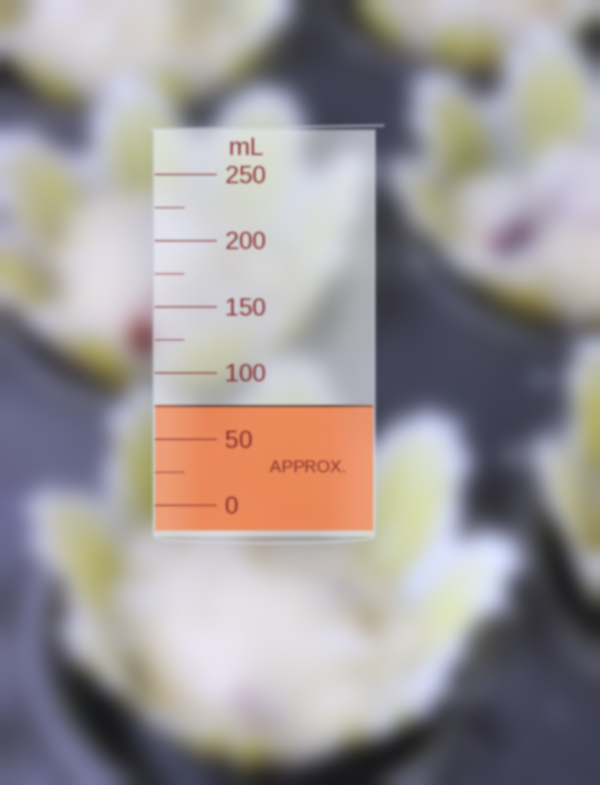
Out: 75; mL
